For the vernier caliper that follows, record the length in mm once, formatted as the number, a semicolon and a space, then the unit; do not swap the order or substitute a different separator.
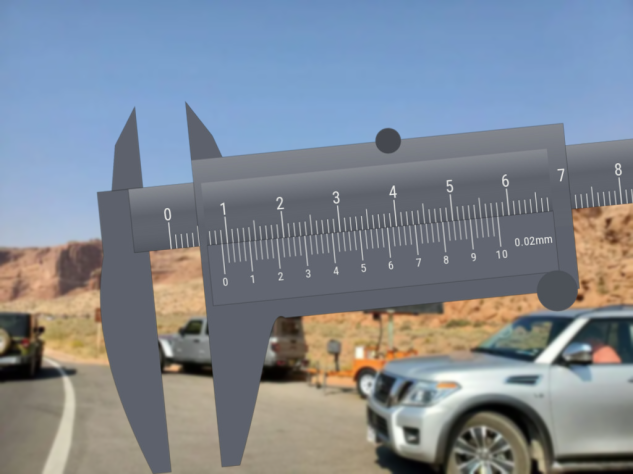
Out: 9.0; mm
